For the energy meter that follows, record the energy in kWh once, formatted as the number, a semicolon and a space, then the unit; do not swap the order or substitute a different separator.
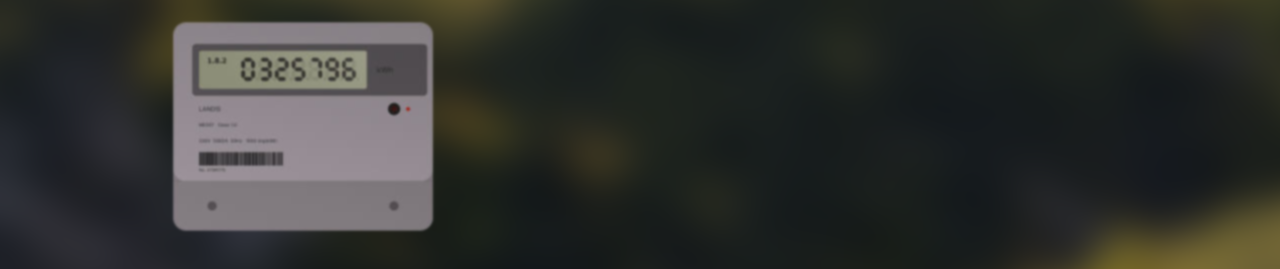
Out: 325796; kWh
